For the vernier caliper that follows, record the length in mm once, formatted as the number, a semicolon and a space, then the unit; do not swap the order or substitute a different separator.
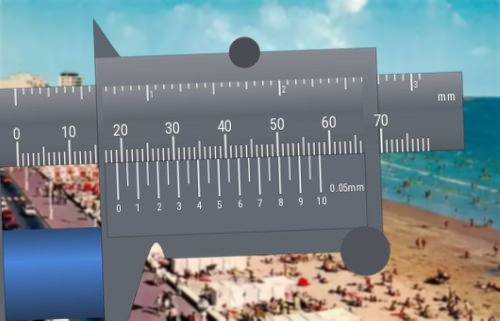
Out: 19.0; mm
